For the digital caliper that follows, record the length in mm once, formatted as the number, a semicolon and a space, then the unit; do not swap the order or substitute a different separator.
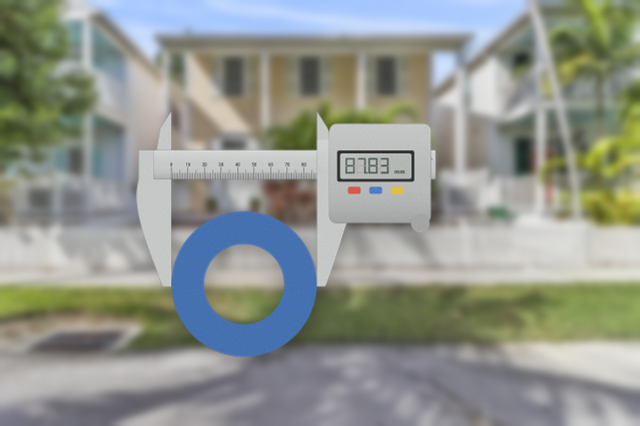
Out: 87.83; mm
